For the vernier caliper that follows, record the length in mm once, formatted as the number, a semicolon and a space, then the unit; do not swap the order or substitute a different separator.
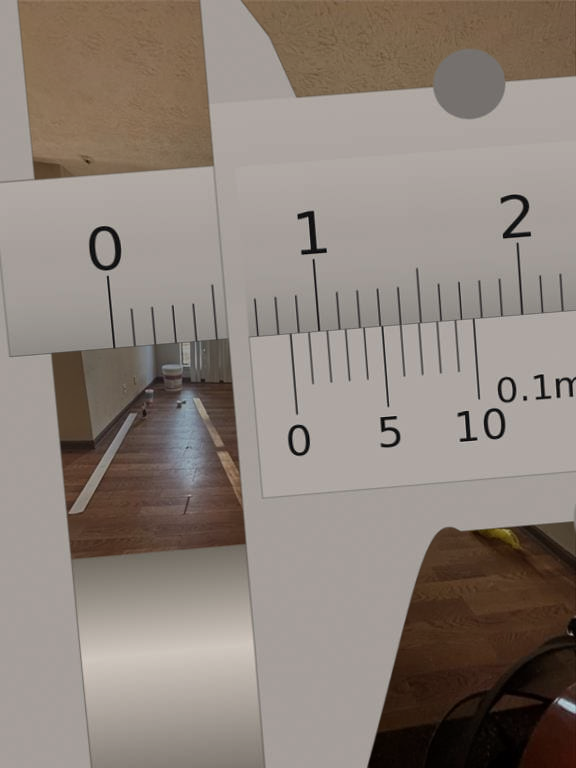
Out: 8.6; mm
